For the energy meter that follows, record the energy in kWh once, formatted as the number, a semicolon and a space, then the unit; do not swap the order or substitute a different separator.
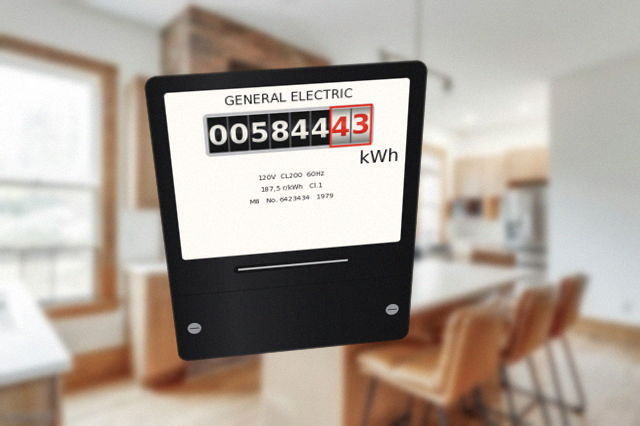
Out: 5844.43; kWh
